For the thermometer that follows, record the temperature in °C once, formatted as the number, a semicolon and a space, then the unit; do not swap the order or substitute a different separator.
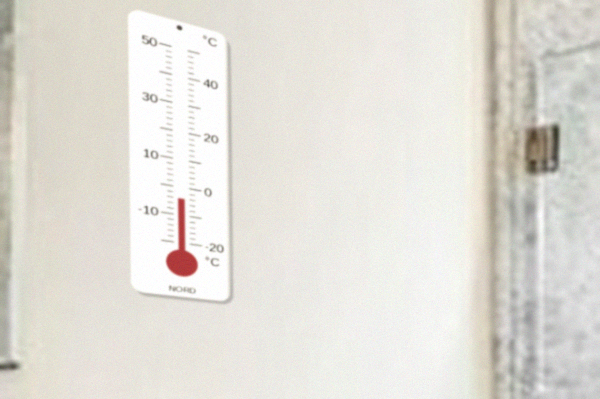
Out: -4; °C
